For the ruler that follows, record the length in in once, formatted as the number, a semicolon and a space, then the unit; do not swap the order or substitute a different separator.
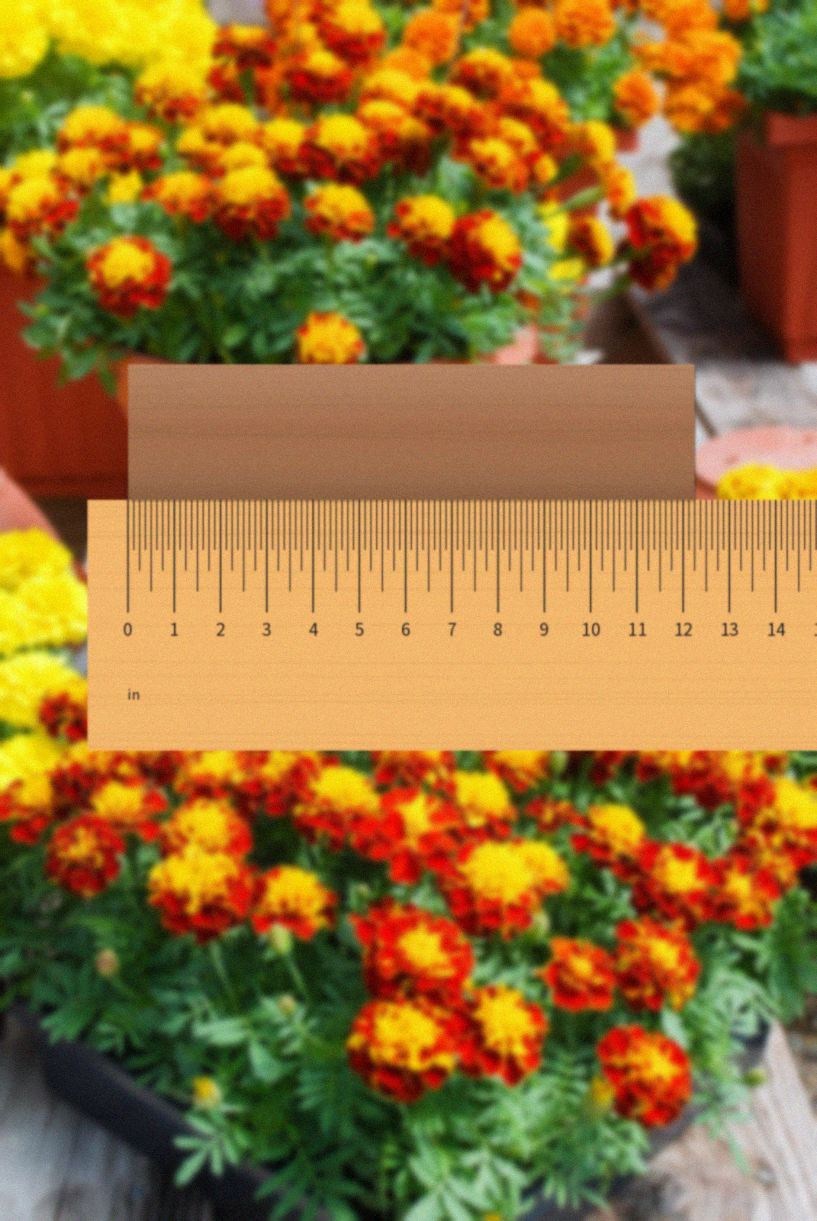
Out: 12.25; in
